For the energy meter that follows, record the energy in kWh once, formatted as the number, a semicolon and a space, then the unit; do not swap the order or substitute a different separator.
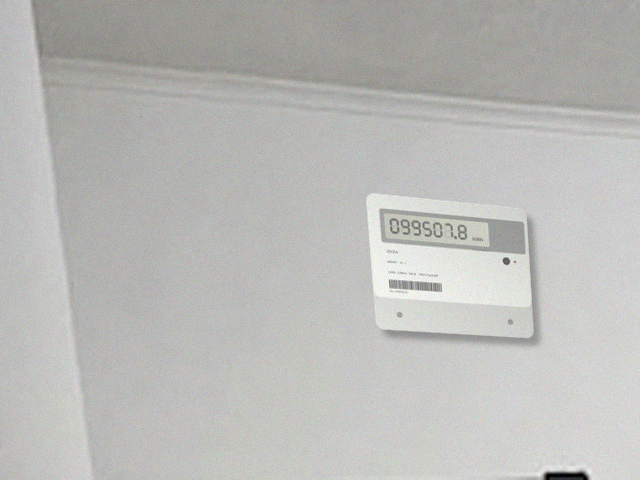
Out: 99507.8; kWh
